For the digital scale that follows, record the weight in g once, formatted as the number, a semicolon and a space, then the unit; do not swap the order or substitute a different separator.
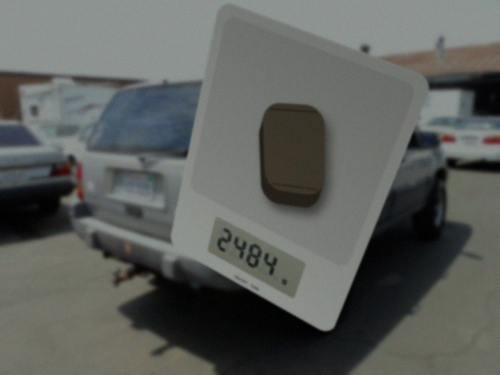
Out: 2484; g
